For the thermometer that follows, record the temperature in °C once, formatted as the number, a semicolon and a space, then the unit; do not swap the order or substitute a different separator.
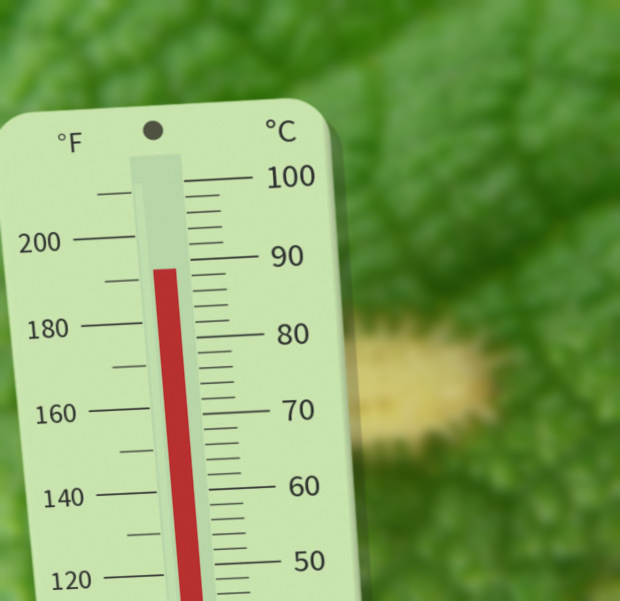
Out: 89; °C
